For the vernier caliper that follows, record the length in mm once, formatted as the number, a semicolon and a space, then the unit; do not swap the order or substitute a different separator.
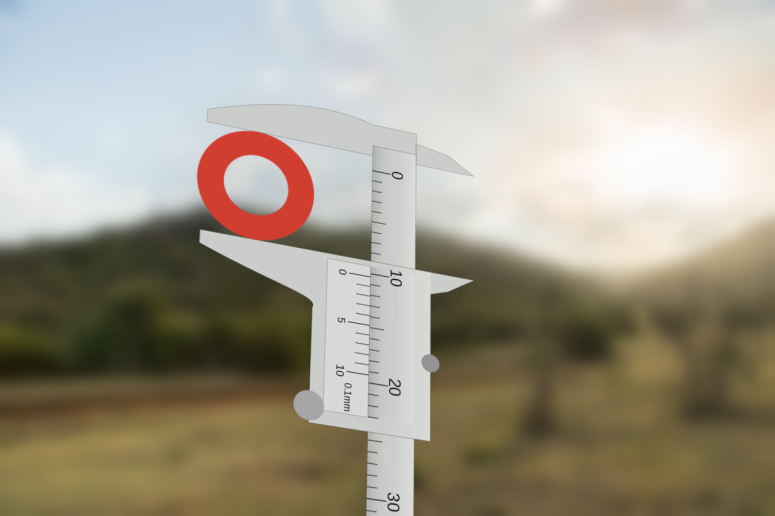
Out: 10.3; mm
